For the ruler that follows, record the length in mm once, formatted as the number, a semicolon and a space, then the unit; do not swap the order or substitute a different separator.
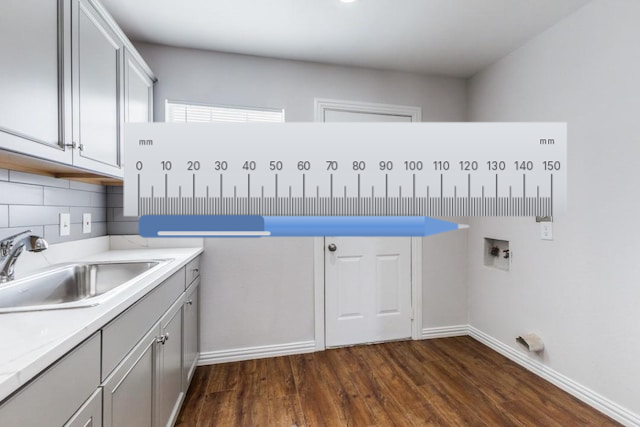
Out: 120; mm
